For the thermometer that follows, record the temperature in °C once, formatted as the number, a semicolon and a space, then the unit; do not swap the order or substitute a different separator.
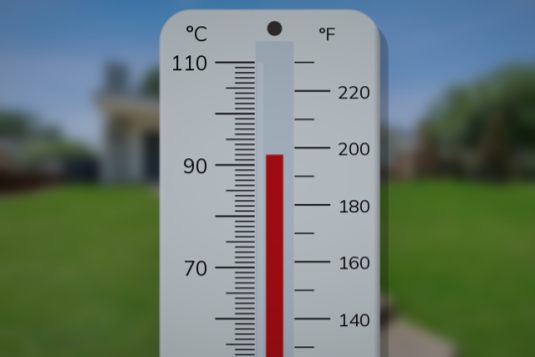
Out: 92; °C
